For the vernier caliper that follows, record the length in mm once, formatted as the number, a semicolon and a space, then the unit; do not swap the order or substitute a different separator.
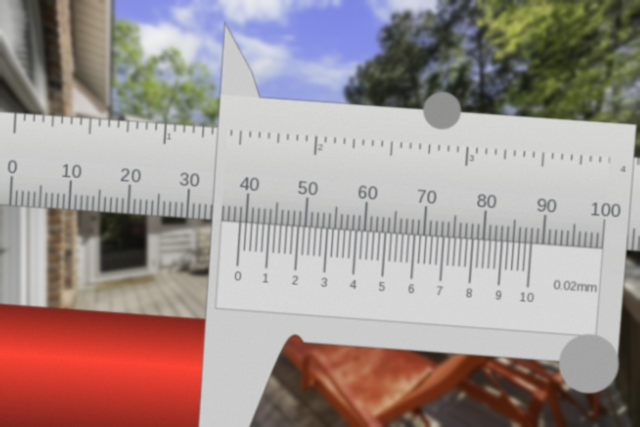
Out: 39.0; mm
